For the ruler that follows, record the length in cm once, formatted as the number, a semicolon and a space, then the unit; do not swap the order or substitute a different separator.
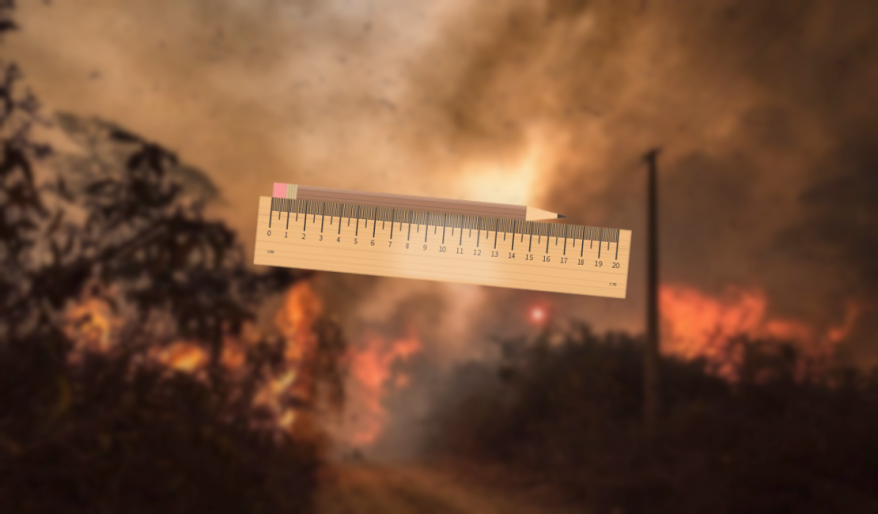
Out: 17; cm
